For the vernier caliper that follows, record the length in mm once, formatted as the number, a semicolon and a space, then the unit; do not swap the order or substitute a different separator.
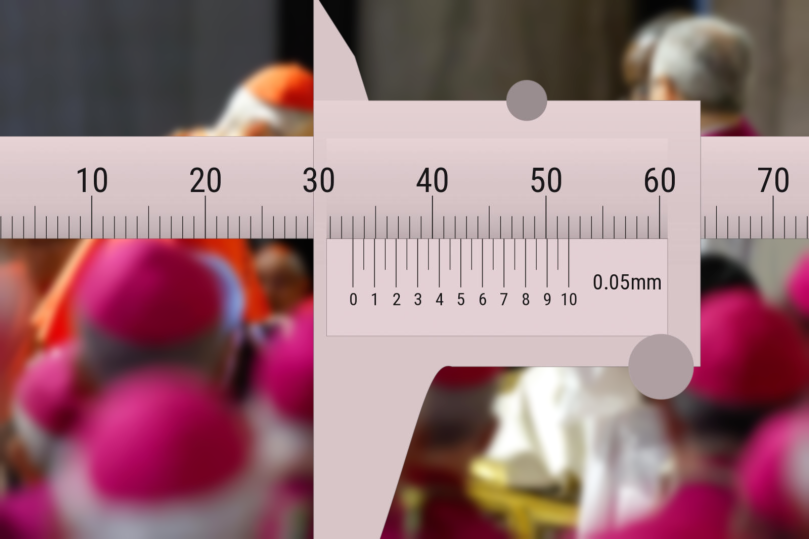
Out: 33.0; mm
